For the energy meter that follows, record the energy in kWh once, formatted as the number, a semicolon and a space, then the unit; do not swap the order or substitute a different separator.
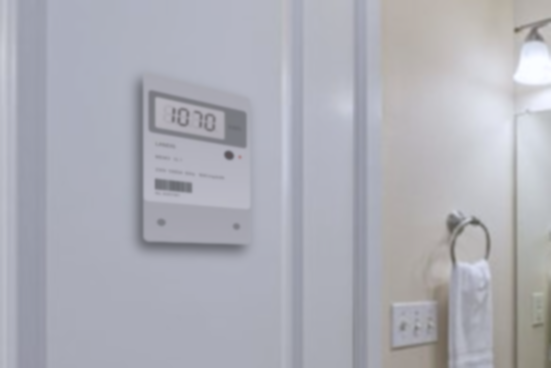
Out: 1070; kWh
